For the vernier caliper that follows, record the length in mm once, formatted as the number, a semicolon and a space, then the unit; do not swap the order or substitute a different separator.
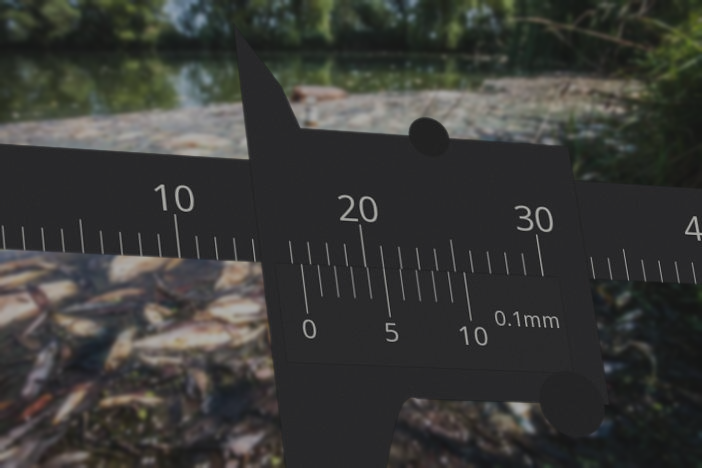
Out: 16.5; mm
